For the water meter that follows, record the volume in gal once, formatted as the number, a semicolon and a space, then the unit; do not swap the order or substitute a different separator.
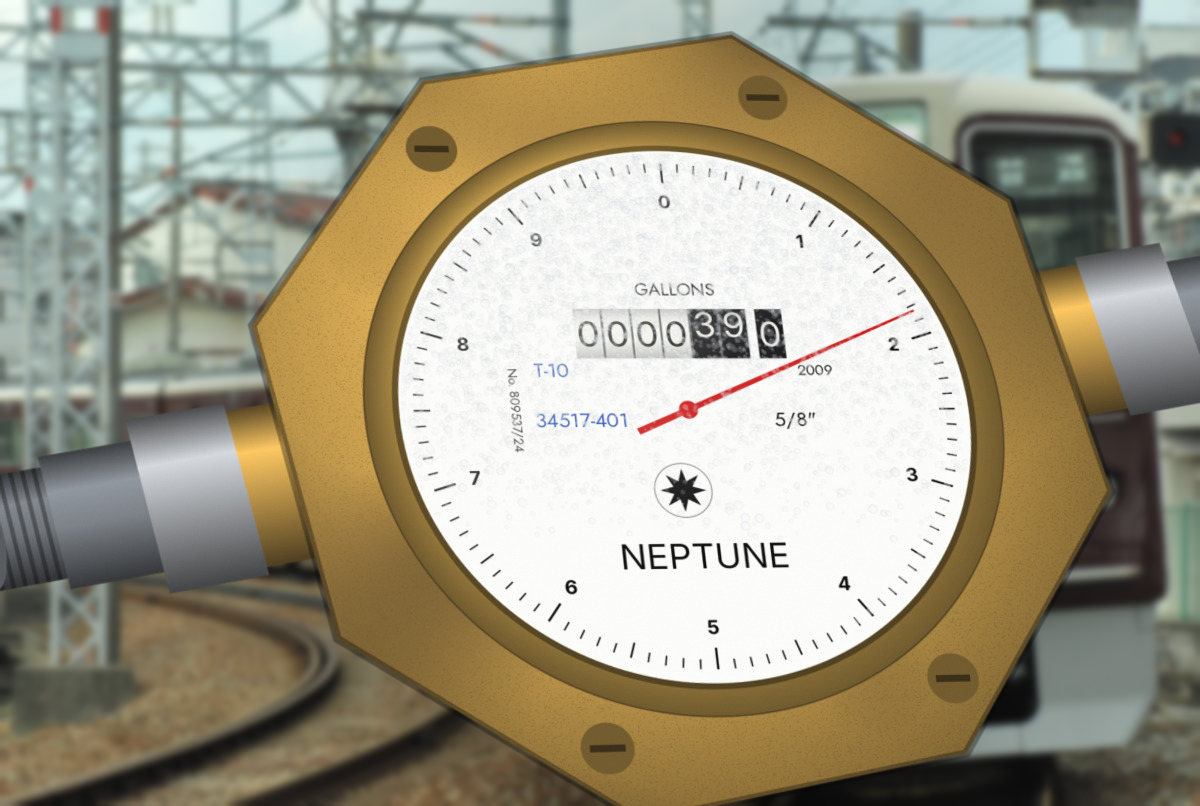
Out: 391.8; gal
